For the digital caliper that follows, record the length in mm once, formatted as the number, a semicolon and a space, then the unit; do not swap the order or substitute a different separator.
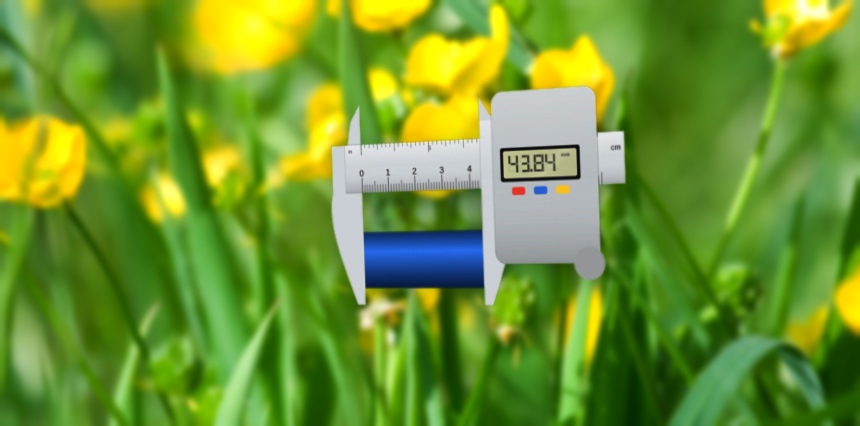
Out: 43.84; mm
